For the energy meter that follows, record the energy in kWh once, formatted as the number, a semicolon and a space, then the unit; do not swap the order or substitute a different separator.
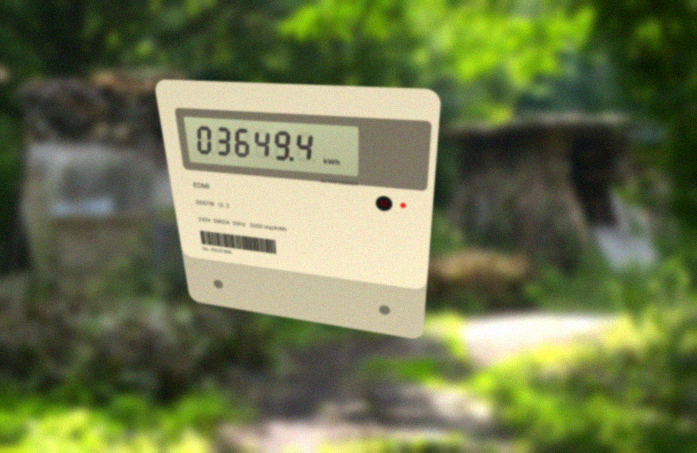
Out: 3649.4; kWh
